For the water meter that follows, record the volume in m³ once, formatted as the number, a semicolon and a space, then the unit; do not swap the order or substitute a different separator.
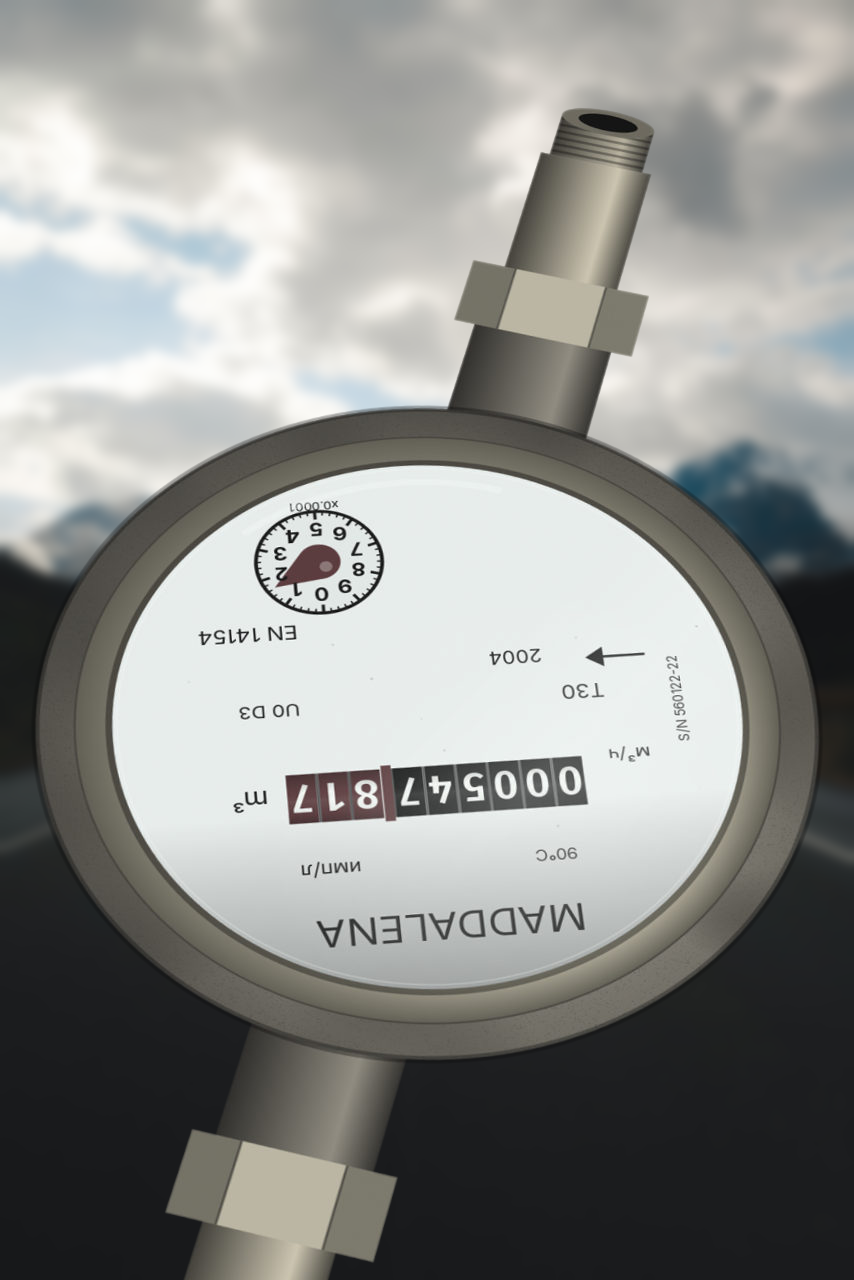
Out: 547.8171; m³
